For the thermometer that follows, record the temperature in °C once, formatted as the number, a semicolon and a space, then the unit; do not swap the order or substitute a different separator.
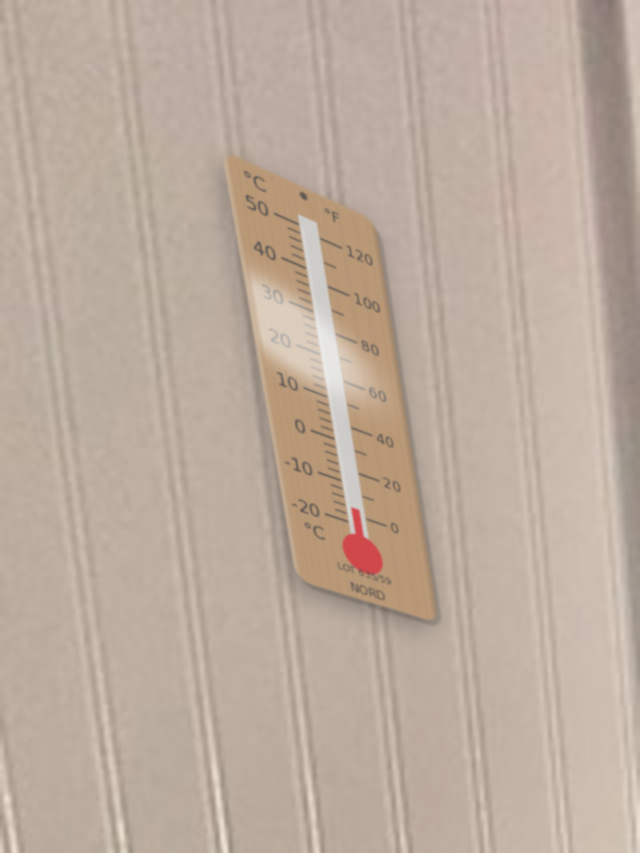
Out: -16; °C
